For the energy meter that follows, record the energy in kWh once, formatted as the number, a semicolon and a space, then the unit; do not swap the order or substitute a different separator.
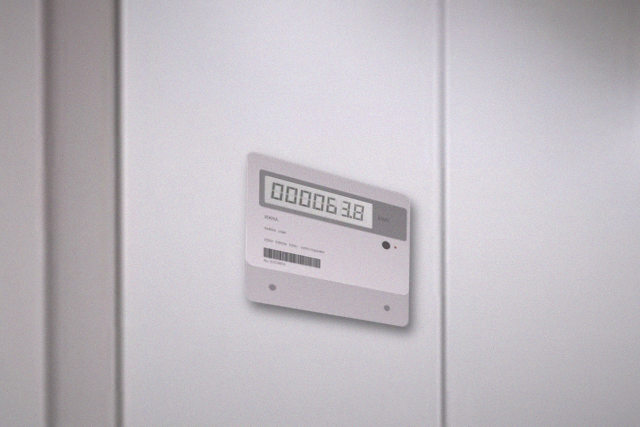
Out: 63.8; kWh
